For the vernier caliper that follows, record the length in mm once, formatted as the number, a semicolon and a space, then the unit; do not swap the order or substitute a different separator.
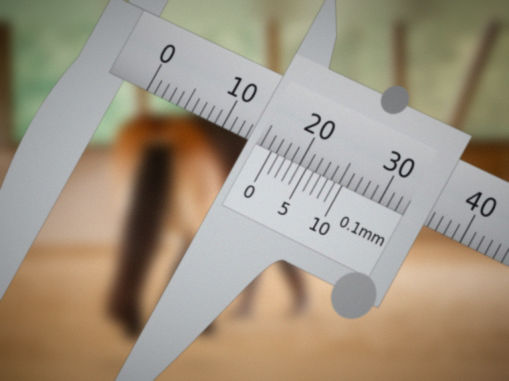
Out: 16.4; mm
